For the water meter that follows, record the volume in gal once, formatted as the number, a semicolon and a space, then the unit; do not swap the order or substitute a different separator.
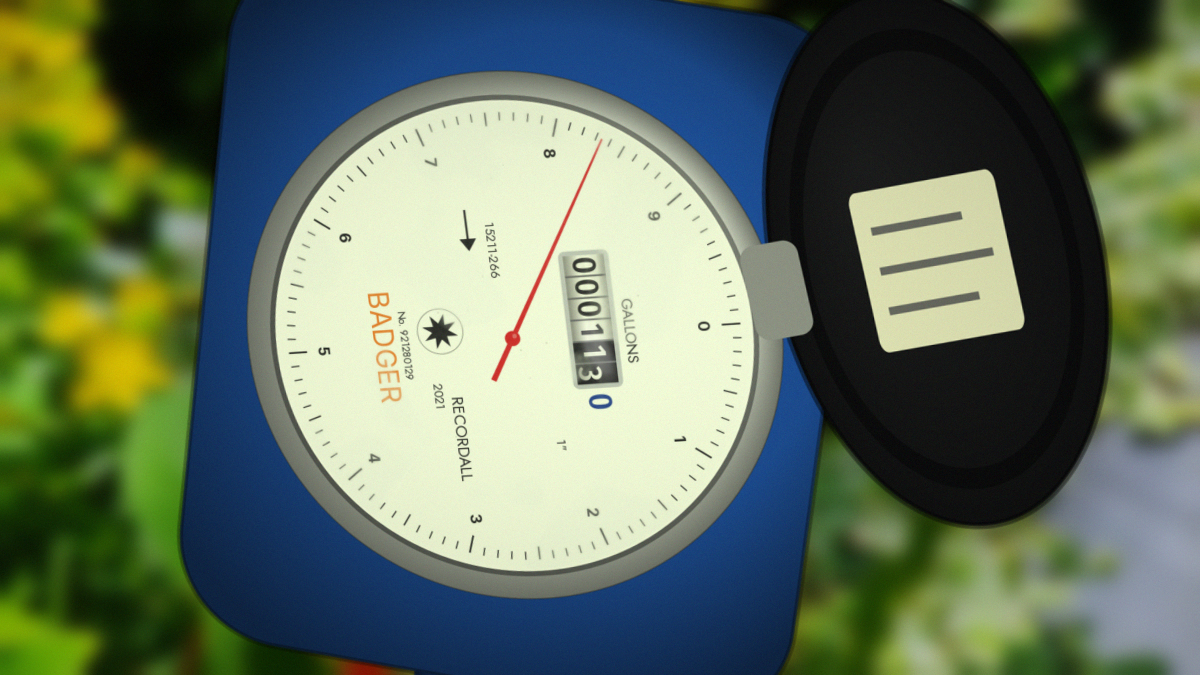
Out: 1128.3; gal
